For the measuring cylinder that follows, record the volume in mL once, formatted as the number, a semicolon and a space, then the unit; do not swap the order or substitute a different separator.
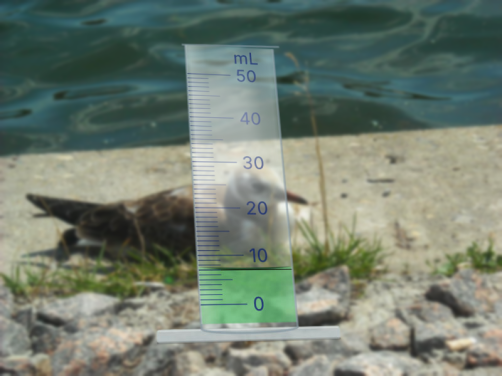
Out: 7; mL
